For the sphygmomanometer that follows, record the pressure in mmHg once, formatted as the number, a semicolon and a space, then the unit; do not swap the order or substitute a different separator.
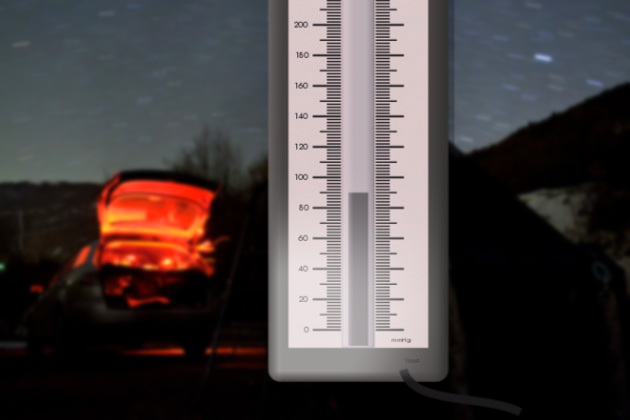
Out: 90; mmHg
